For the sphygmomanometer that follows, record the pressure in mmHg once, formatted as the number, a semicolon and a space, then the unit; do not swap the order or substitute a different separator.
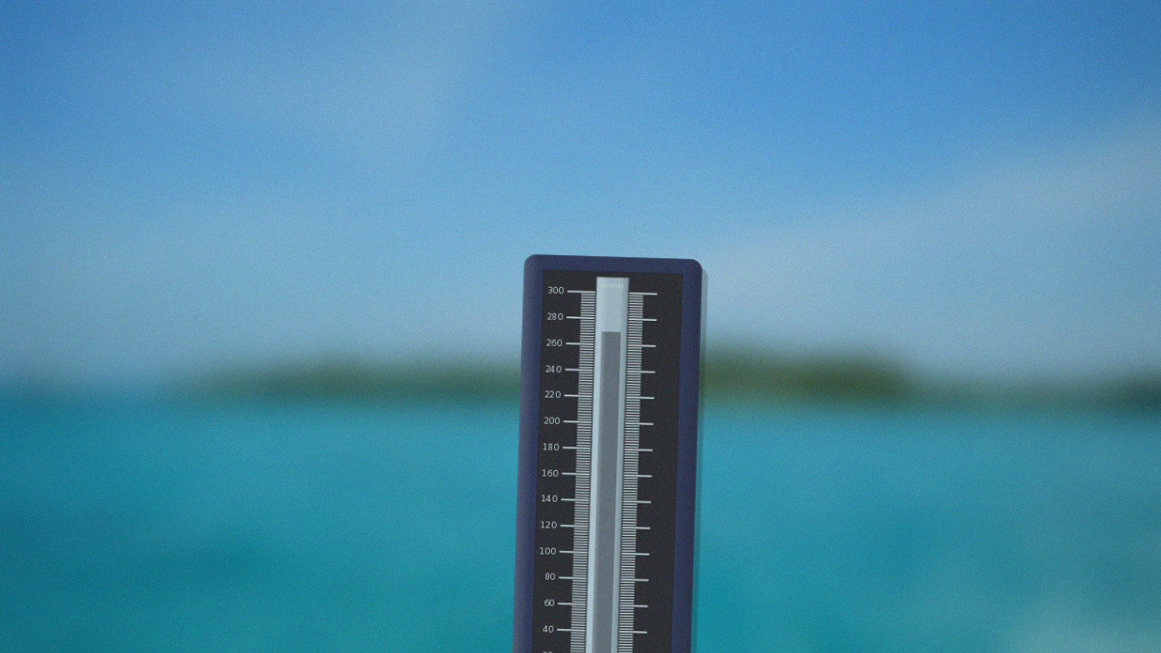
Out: 270; mmHg
